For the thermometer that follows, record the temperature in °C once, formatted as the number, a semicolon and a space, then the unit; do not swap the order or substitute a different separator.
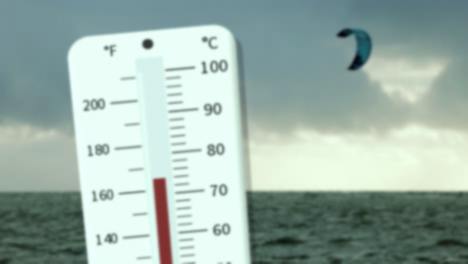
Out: 74; °C
